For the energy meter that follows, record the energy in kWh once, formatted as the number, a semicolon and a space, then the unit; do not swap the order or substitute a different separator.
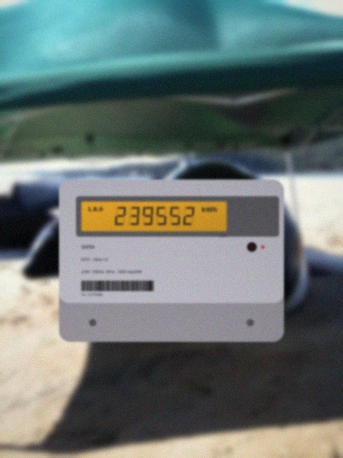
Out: 239552; kWh
